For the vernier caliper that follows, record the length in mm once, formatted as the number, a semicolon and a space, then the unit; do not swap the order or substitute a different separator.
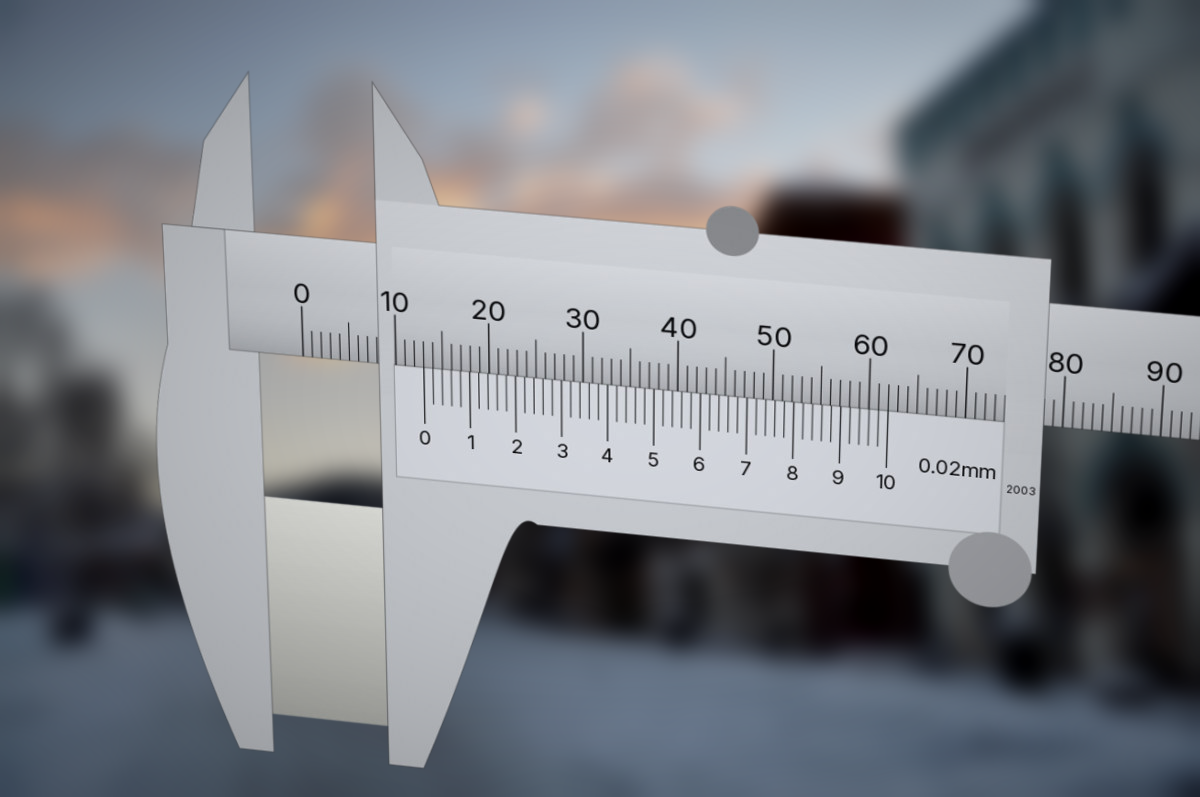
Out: 13.0; mm
